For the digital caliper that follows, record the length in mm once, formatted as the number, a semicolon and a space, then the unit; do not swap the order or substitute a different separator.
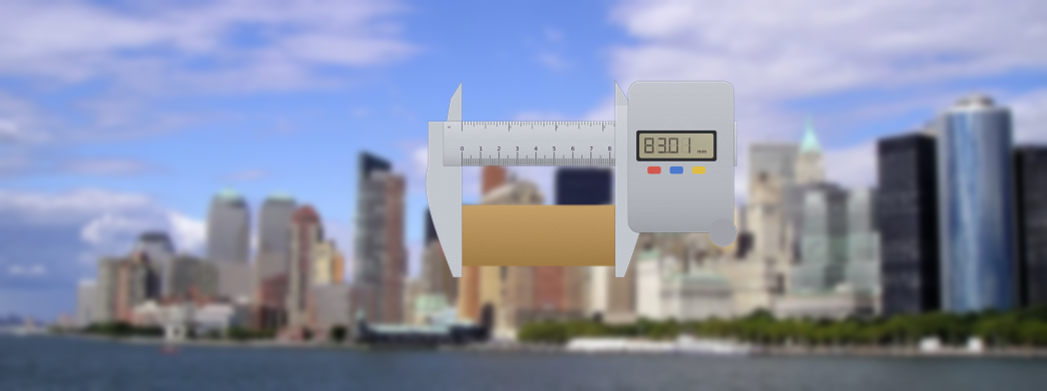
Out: 83.01; mm
